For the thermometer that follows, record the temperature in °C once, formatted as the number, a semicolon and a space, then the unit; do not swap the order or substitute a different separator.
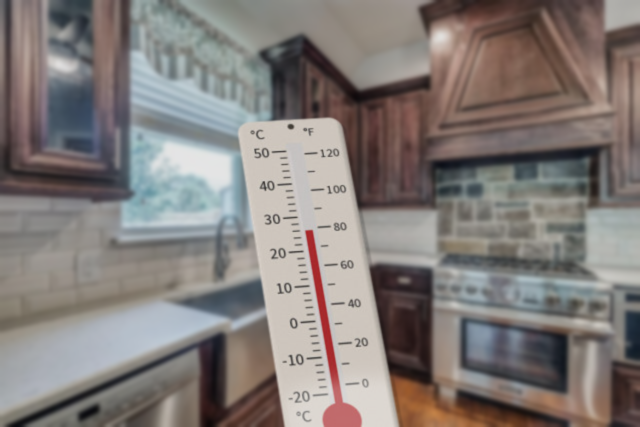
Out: 26; °C
